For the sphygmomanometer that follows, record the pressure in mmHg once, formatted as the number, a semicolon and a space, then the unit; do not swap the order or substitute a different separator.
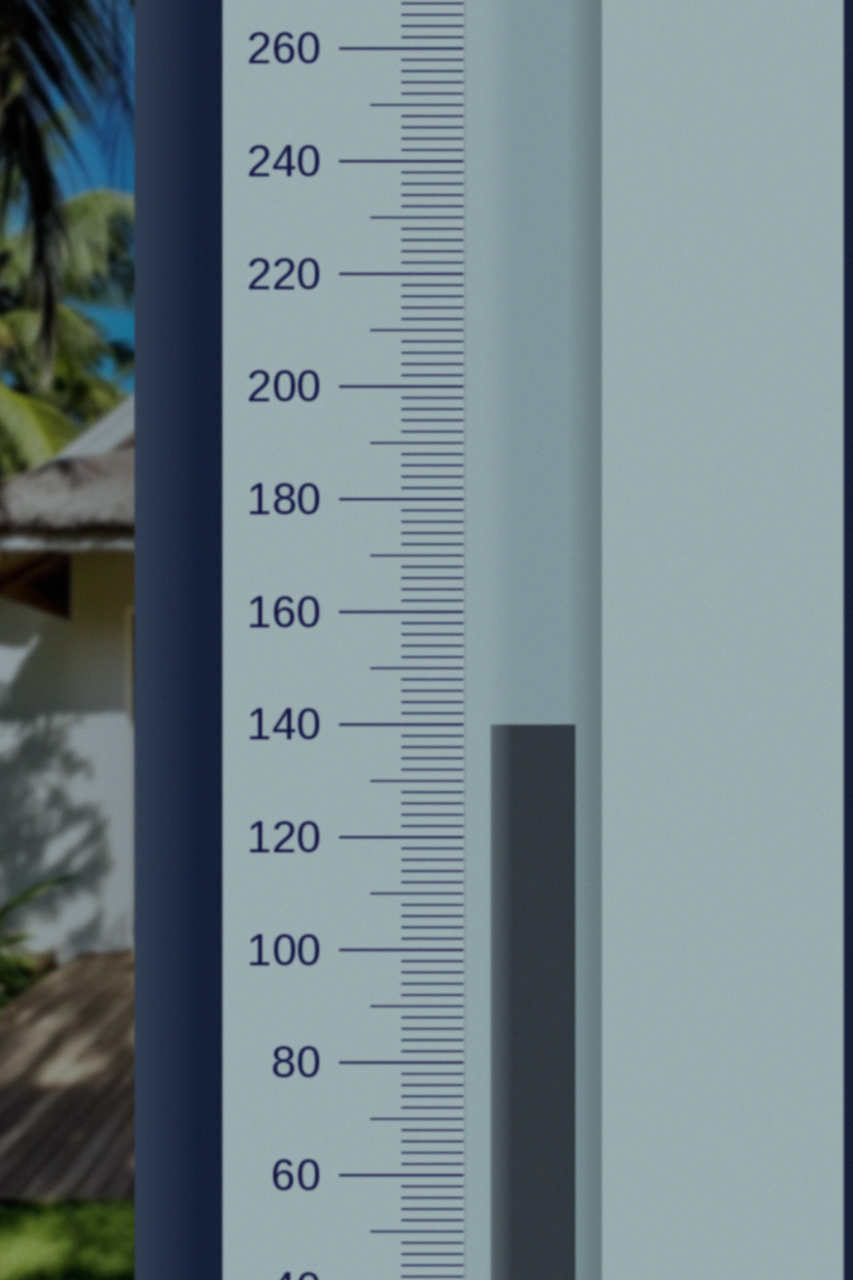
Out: 140; mmHg
